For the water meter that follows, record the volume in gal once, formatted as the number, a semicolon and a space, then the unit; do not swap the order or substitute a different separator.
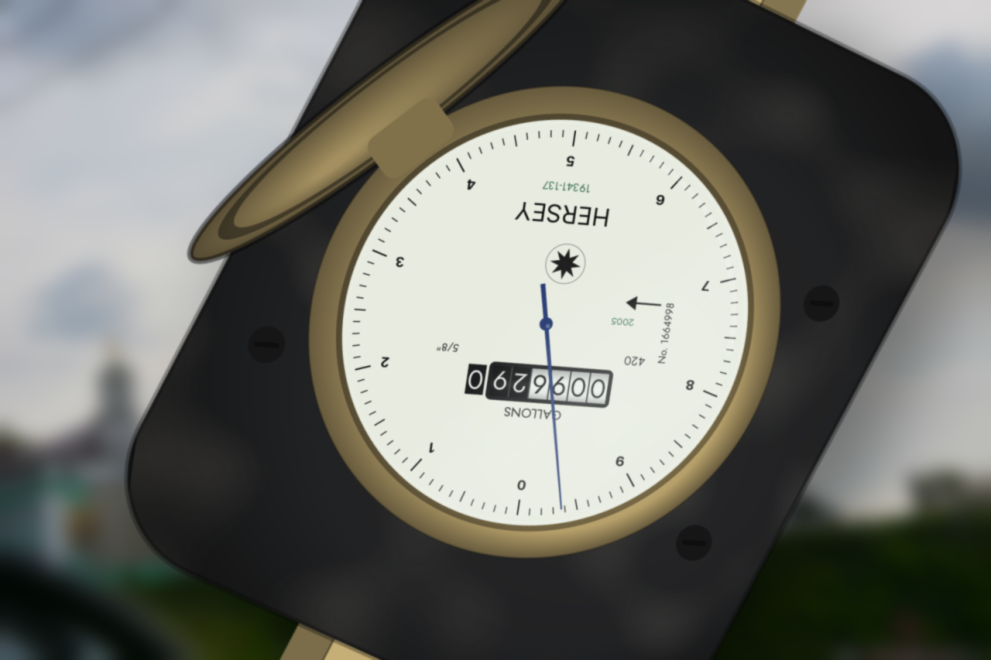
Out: 96289.6; gal
